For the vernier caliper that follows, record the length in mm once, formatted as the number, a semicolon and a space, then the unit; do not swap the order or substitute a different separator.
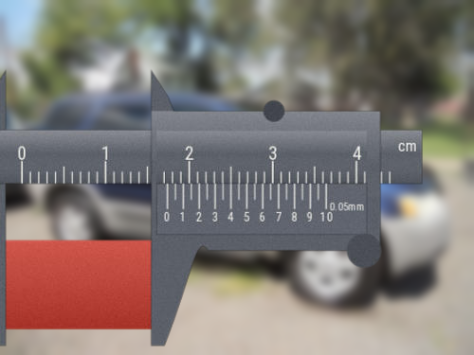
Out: 17.4; mm
